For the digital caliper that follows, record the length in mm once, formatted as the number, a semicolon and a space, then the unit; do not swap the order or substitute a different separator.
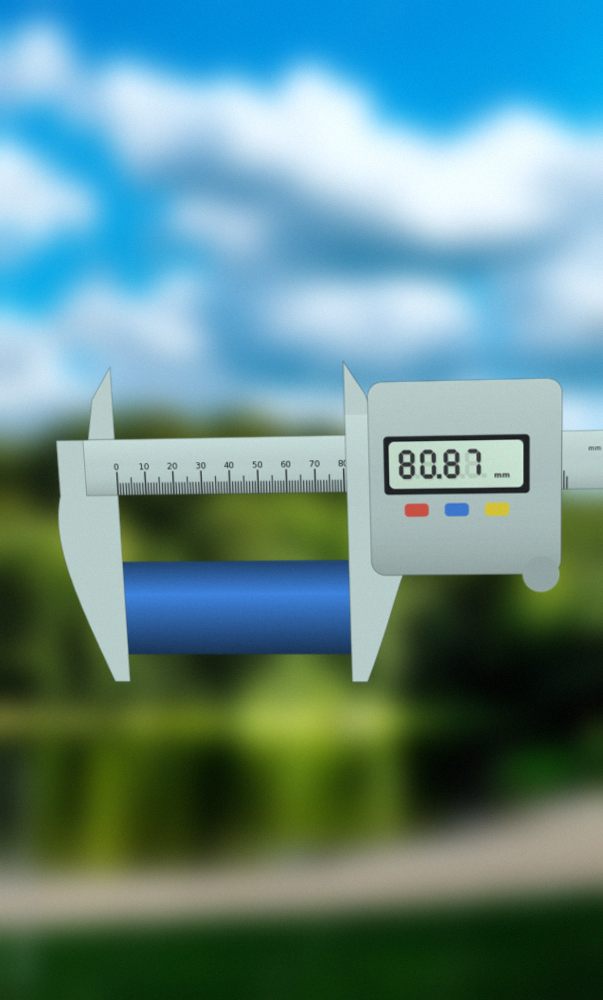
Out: 80.87; mm
